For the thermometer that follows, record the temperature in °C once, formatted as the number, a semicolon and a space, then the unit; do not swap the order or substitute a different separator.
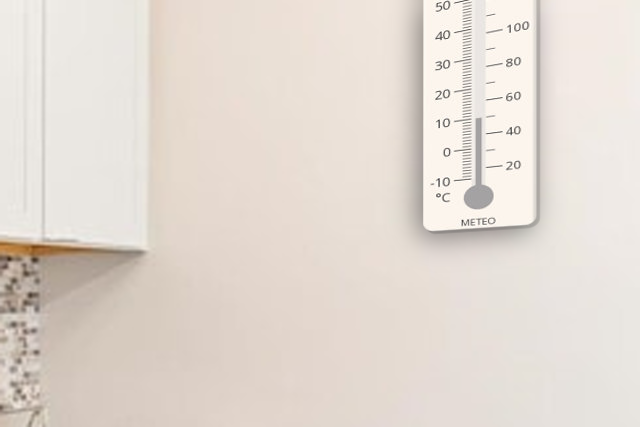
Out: 10; °C
